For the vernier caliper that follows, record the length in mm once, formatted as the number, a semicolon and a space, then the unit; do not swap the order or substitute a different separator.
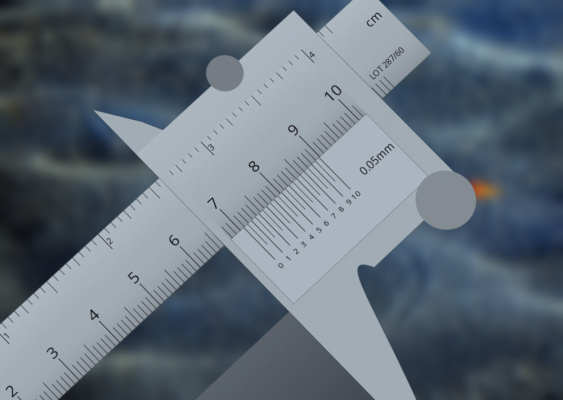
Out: 70.8; mm
